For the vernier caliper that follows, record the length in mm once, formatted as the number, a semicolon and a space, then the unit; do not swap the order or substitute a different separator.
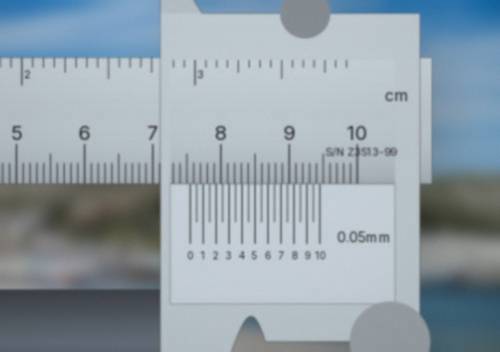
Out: 75.5; mm
